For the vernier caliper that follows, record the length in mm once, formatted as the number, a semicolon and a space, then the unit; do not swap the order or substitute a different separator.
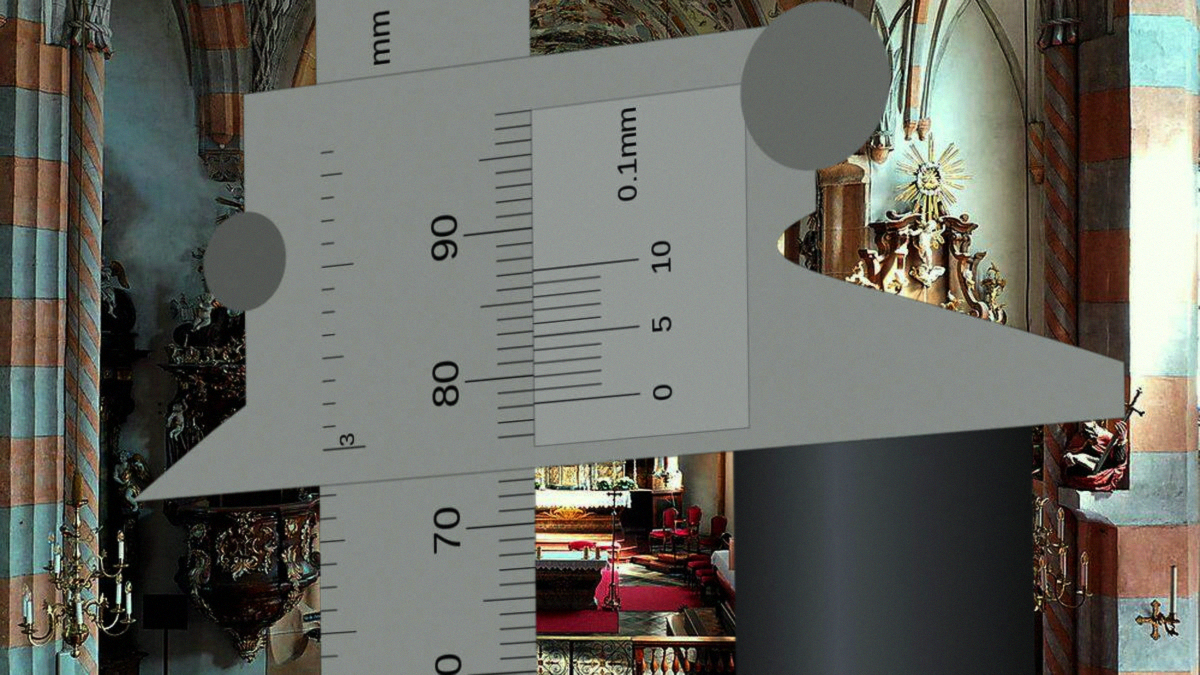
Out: 78.1; mm
